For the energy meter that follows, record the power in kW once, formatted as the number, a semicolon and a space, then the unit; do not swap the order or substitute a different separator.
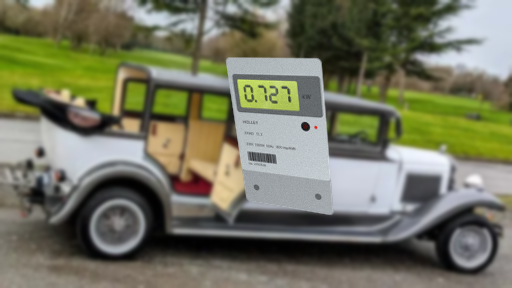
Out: 0.727; kW
